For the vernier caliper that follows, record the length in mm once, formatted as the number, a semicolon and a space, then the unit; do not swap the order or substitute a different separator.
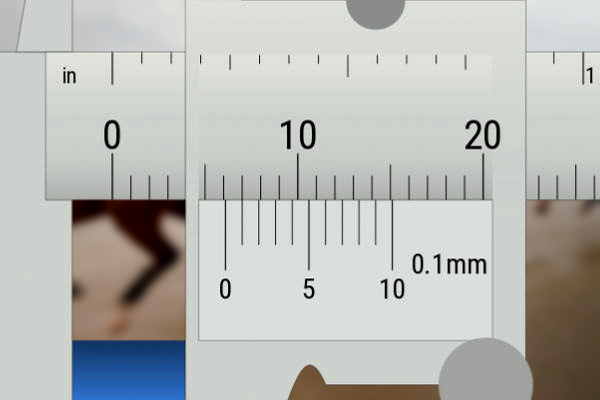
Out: 6.1; mm
